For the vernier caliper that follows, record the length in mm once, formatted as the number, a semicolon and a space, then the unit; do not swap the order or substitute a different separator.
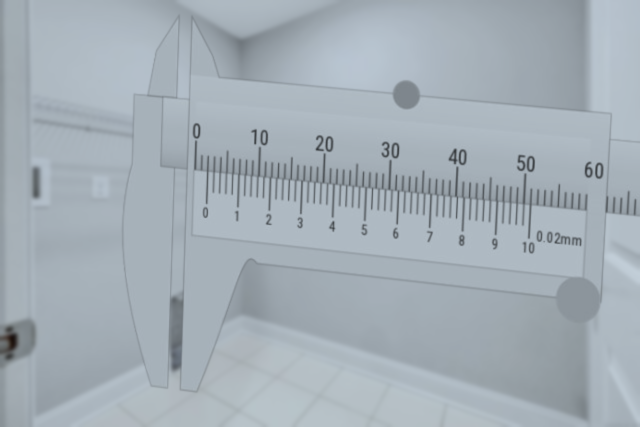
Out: 2.0; mm
